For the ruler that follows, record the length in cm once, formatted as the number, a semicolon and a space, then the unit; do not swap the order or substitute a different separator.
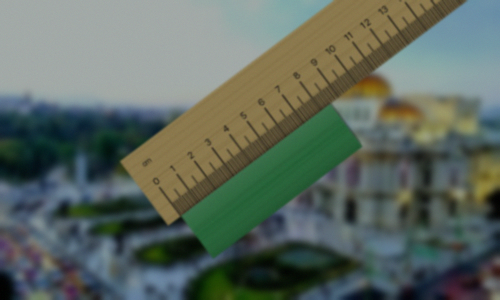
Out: 8.5; cm
